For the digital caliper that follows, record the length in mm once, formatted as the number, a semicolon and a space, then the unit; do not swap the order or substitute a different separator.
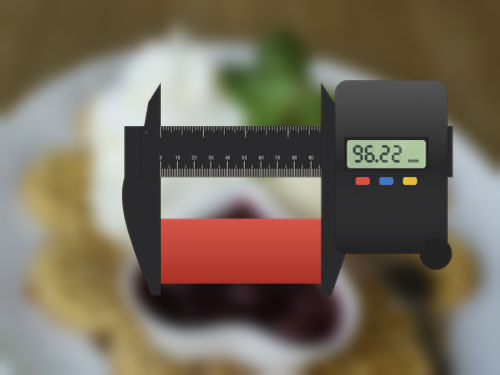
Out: 96.22; mm
